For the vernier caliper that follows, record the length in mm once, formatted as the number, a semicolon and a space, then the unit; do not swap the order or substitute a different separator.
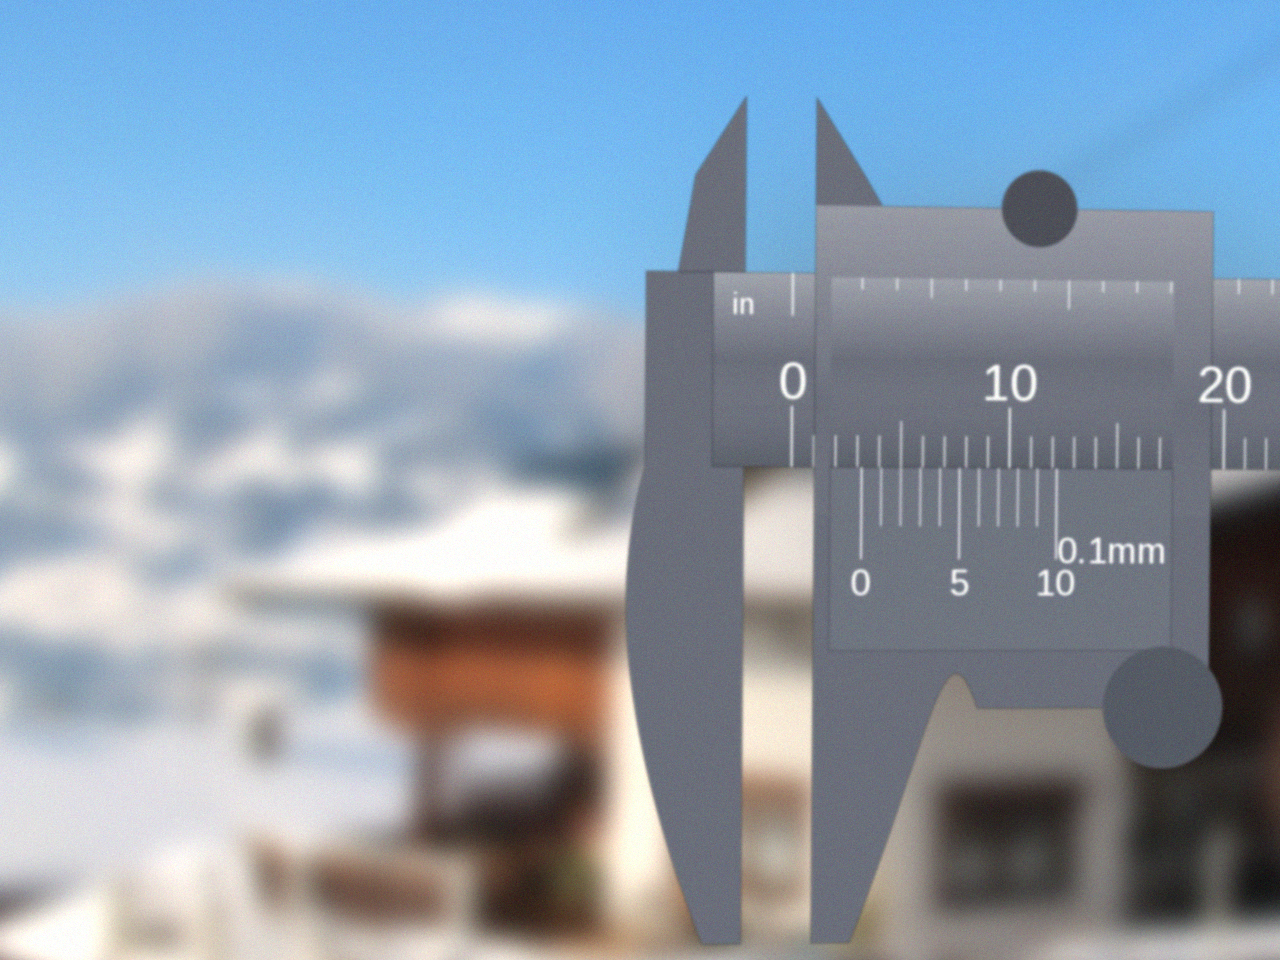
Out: 3.2; mm
